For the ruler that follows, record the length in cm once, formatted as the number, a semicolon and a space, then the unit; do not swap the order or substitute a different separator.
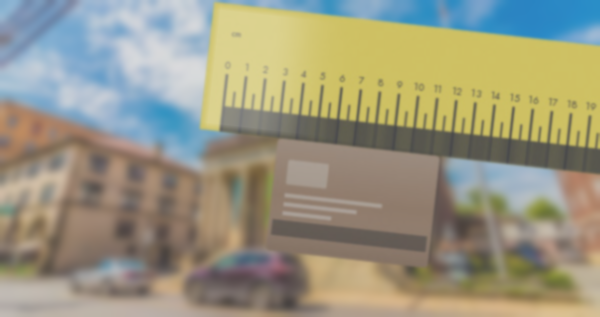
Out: 8.5; cm
